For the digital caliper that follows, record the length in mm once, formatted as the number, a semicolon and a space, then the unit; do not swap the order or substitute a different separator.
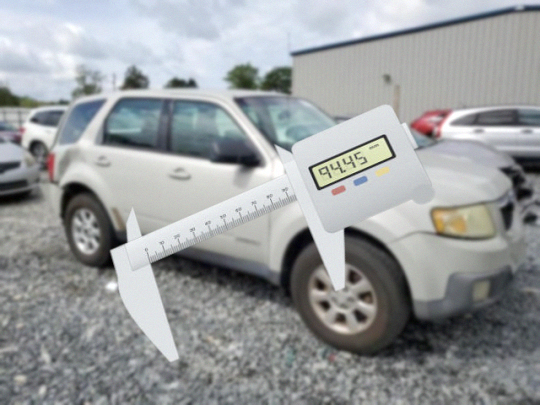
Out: 94.45; mm
